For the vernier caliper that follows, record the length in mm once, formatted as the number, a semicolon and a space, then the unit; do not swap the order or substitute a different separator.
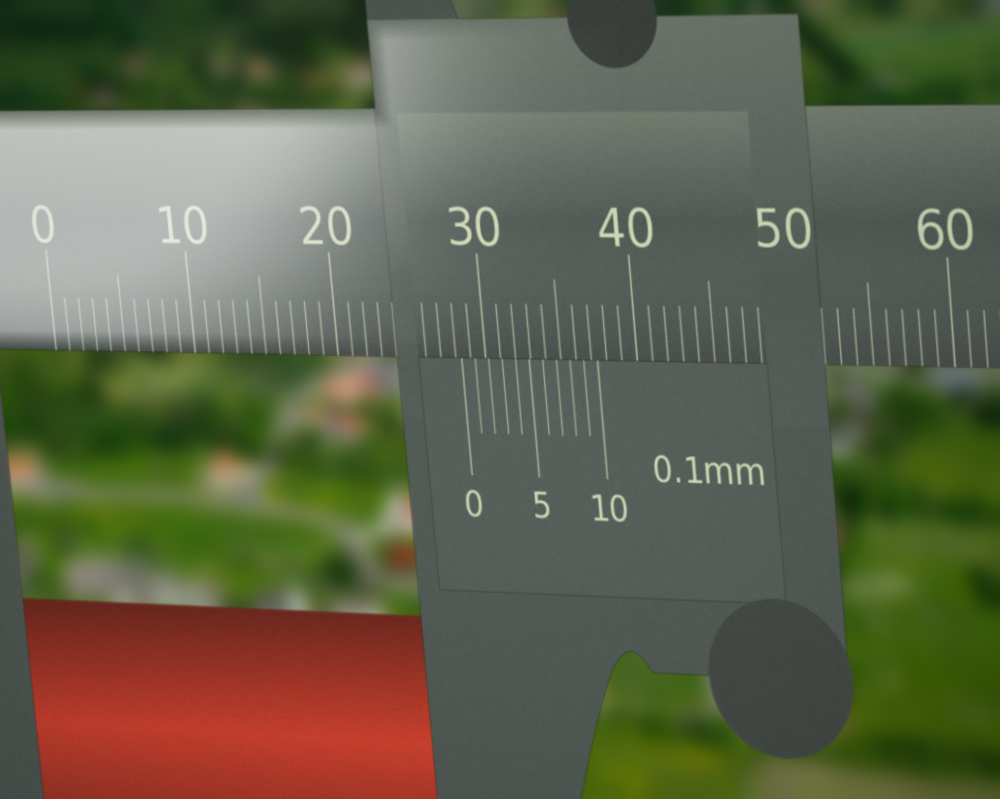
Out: 28.4; mm
